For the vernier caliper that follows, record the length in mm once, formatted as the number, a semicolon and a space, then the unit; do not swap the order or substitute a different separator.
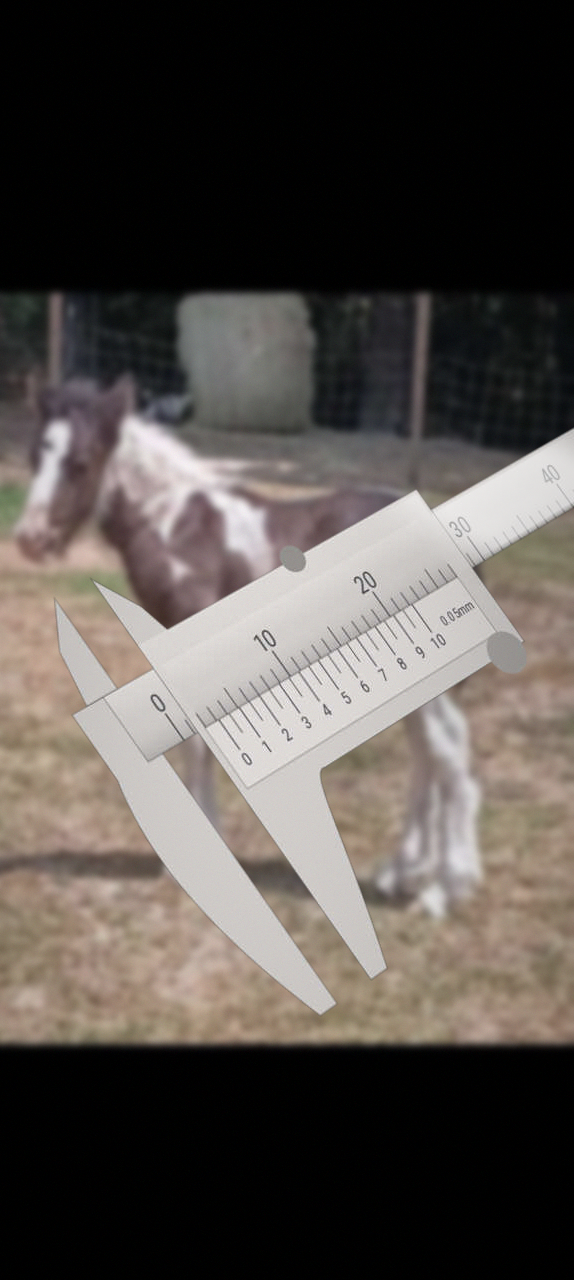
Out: 3.2; mm
